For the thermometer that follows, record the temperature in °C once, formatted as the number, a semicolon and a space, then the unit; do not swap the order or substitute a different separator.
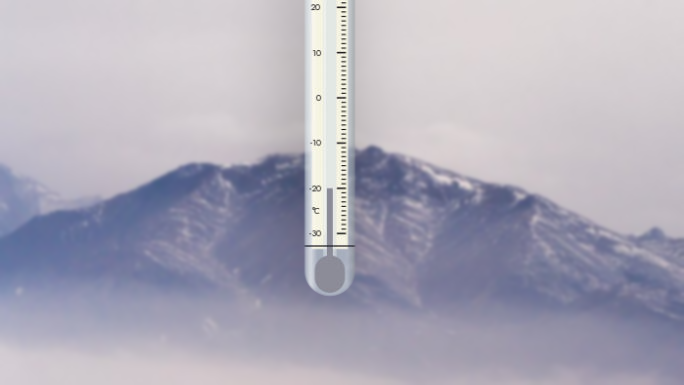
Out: -20; °C
